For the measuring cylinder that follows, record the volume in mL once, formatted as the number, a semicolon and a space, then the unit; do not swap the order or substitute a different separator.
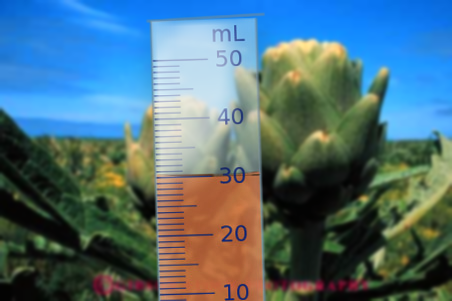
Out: 30; mL
